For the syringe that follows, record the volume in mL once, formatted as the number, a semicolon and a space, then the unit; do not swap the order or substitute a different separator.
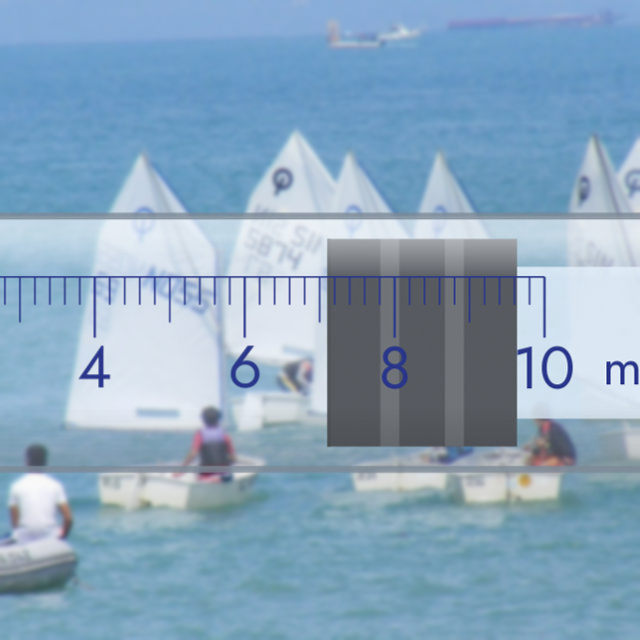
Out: 7.1; mL
